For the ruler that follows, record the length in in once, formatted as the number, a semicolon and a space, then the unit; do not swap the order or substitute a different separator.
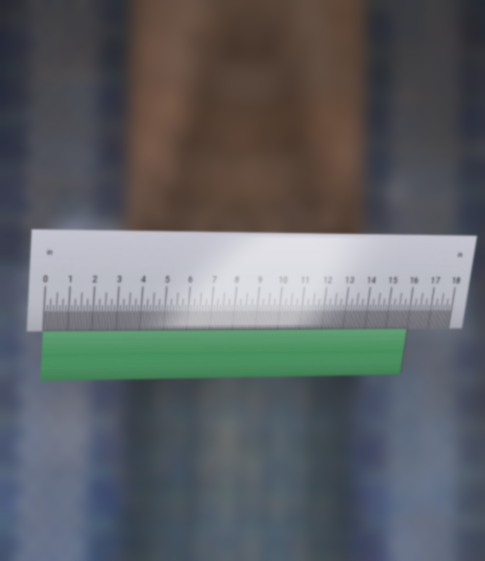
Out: 16; in
